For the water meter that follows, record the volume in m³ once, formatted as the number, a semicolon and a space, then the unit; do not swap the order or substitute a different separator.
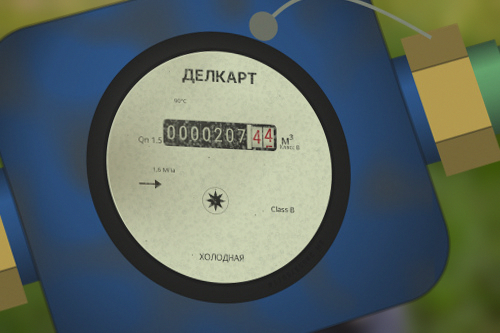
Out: 207.44; m³
